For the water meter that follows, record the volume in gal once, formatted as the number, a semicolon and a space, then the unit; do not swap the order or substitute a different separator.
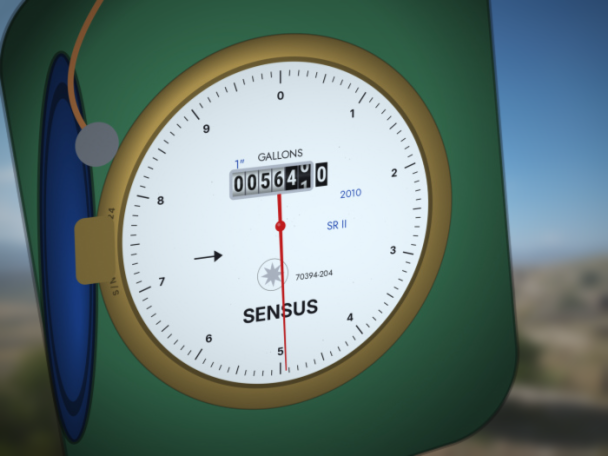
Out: 56404.9; gal
